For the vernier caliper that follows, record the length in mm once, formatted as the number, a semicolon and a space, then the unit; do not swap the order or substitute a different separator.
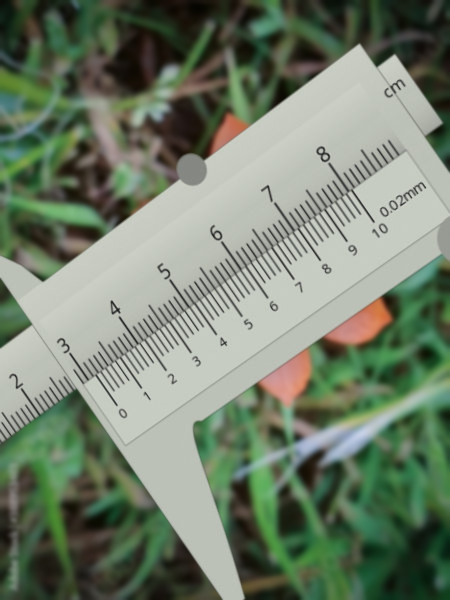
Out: 31.5; mm
